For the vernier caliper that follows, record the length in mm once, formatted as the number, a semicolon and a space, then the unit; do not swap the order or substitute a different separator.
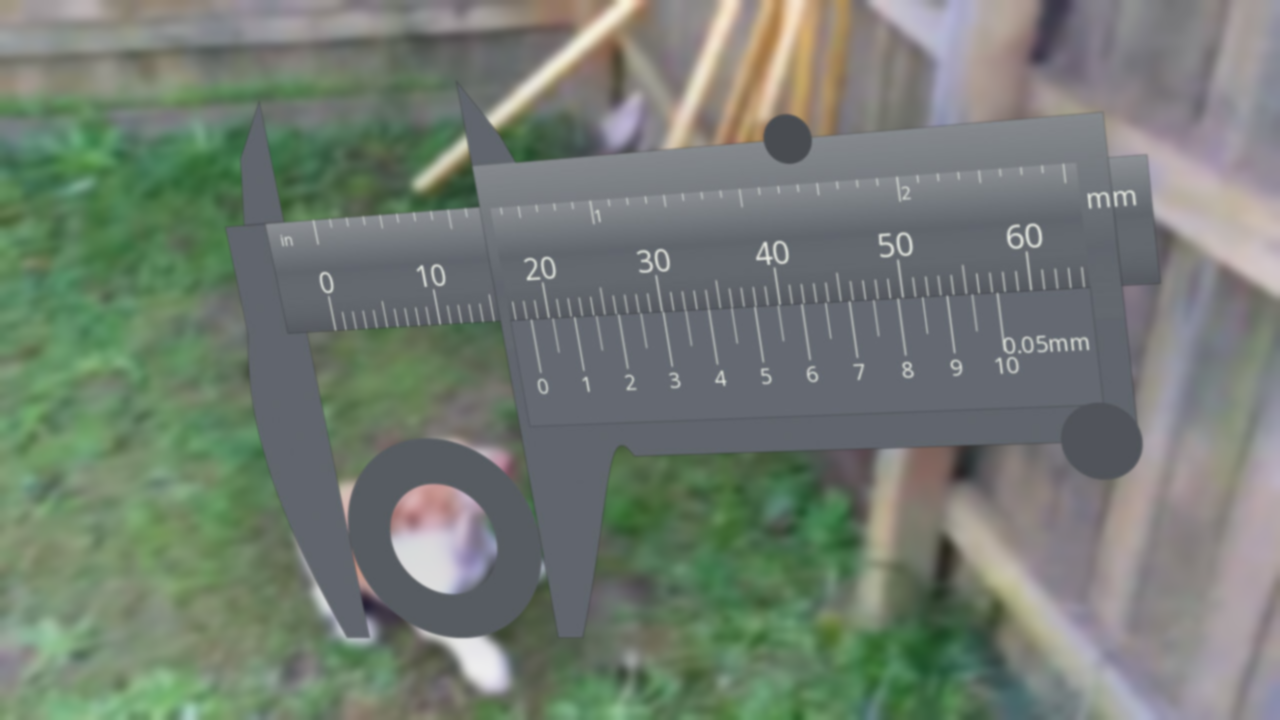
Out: 18.4; mm
